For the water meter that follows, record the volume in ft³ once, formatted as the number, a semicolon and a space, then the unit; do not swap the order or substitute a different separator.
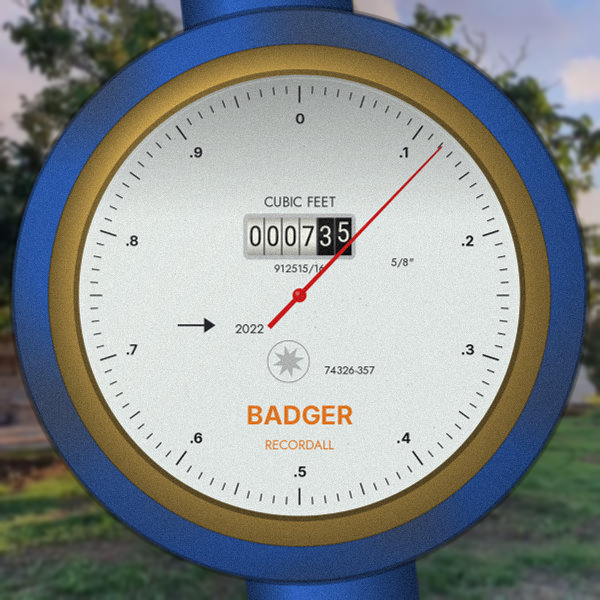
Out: 735.12; ft³
